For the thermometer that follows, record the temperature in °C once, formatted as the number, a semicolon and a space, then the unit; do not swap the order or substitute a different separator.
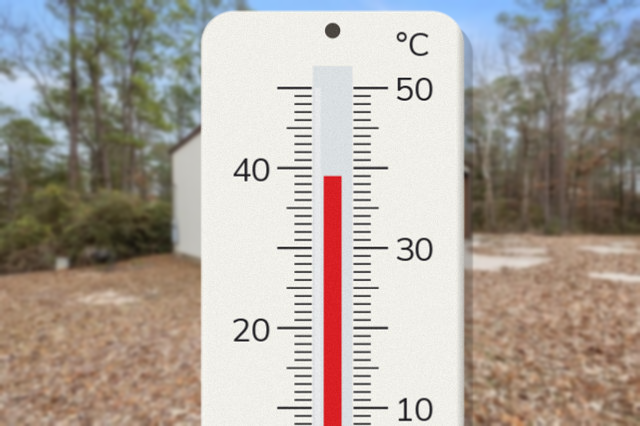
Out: 39; °C
